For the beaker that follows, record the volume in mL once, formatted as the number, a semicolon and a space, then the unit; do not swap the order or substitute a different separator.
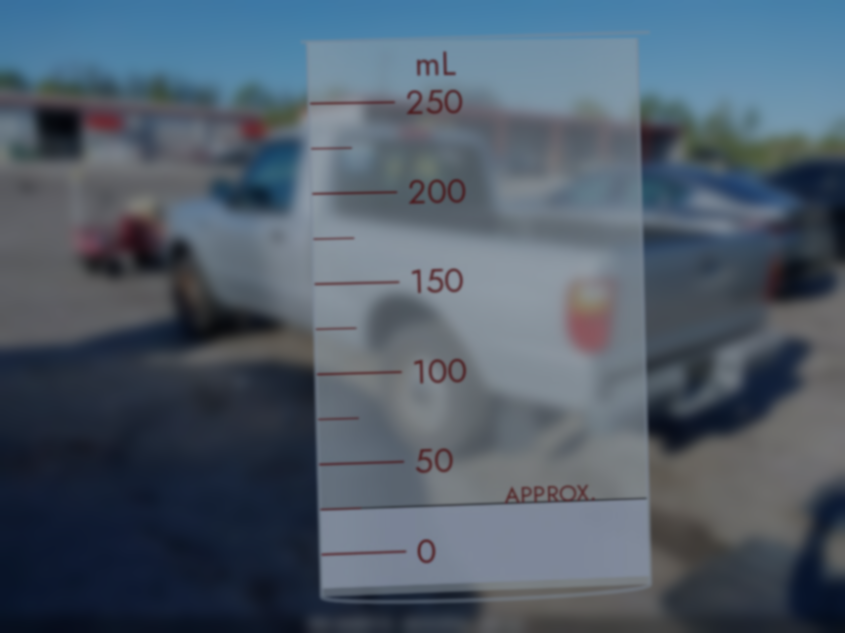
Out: 25; mL
